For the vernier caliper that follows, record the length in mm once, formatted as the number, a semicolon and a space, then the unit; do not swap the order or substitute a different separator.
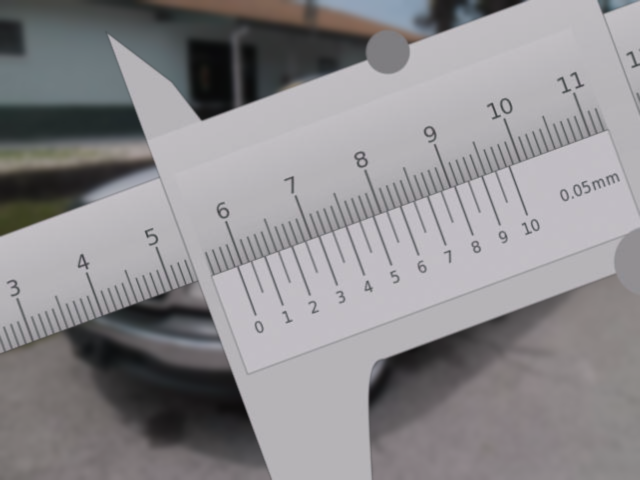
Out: 59.4; mm
